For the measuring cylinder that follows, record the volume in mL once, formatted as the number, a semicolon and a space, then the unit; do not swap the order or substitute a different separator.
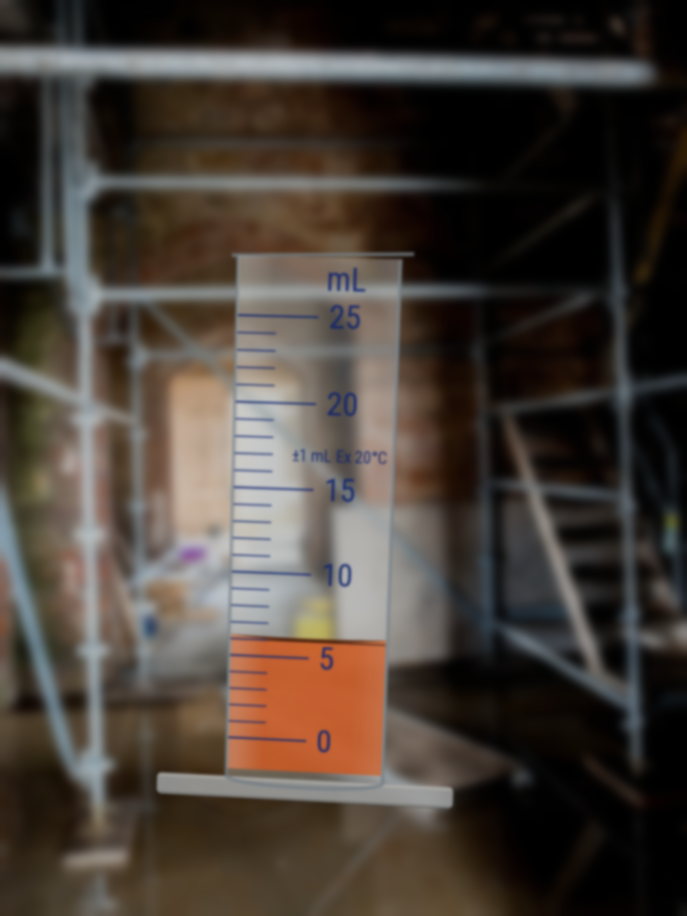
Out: 6; mL
